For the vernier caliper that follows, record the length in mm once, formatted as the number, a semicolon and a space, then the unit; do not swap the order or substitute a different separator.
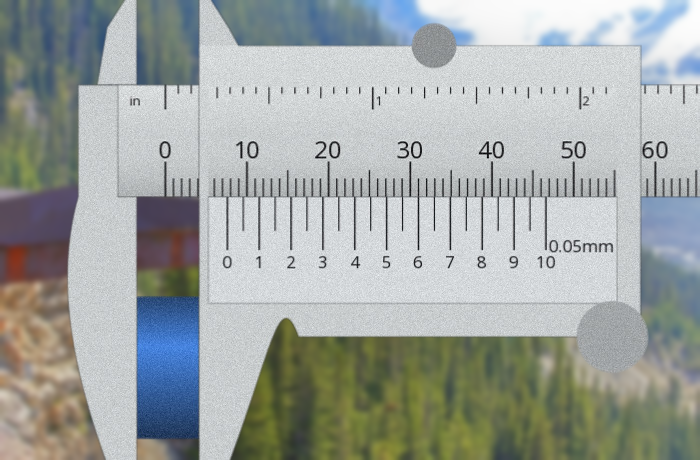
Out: 7.6; mm
